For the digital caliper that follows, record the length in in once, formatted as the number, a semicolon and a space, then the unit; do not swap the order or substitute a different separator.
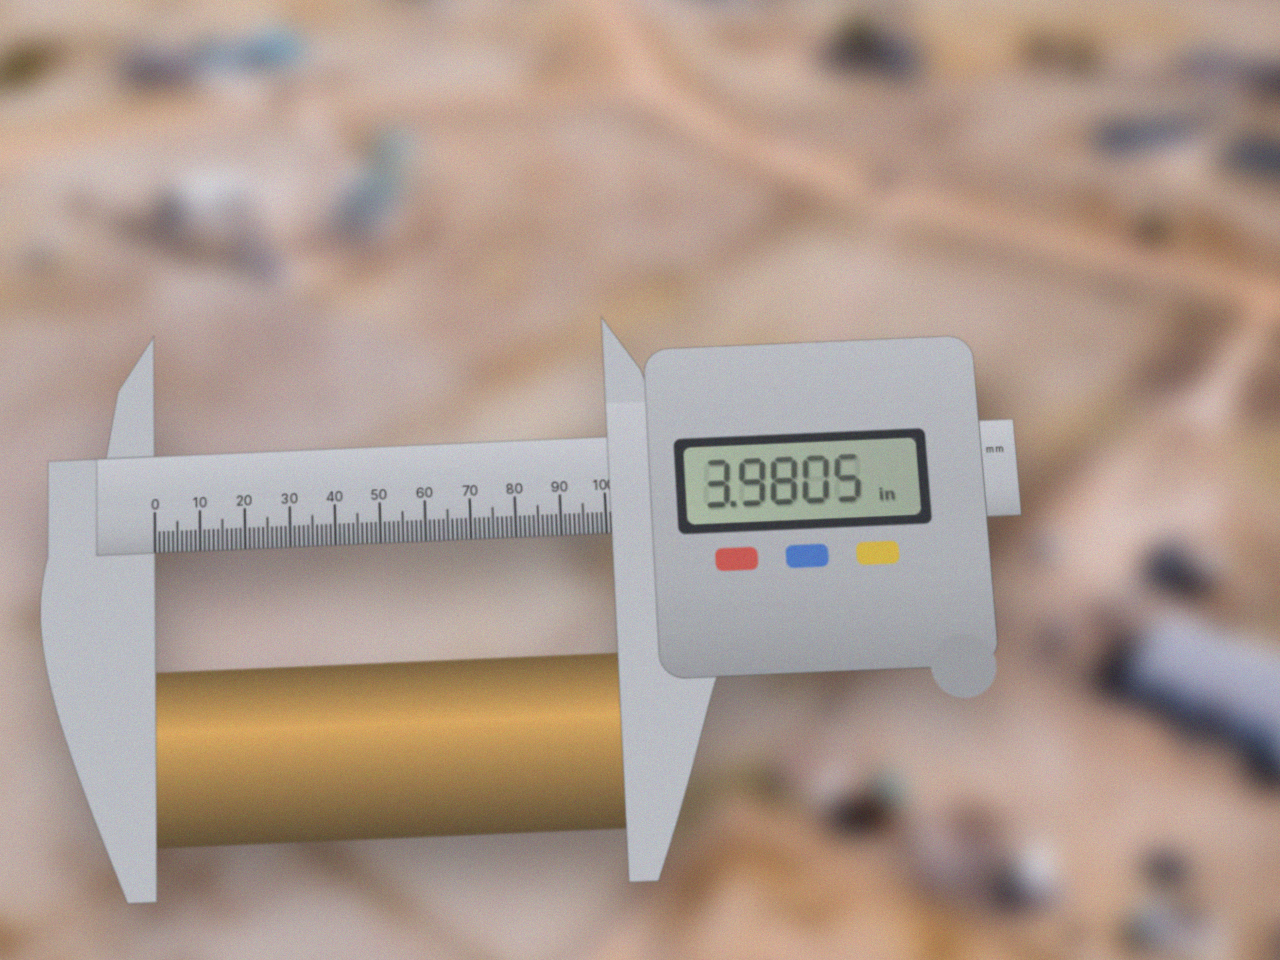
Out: 3.9805; in
